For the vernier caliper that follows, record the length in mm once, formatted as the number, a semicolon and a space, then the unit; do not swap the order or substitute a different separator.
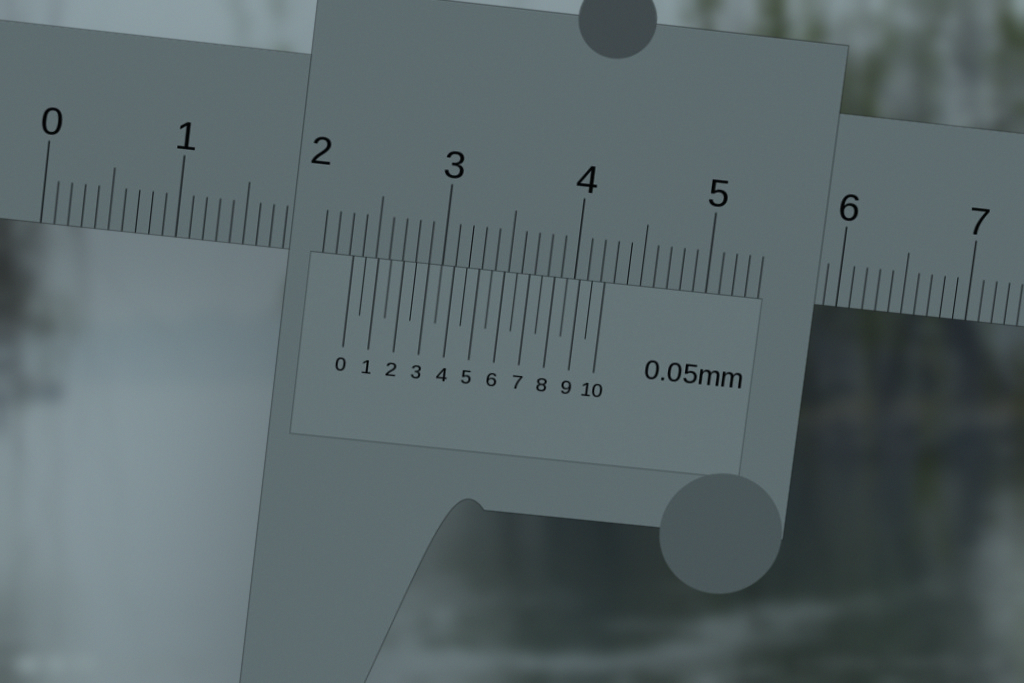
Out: 23.3; mm
